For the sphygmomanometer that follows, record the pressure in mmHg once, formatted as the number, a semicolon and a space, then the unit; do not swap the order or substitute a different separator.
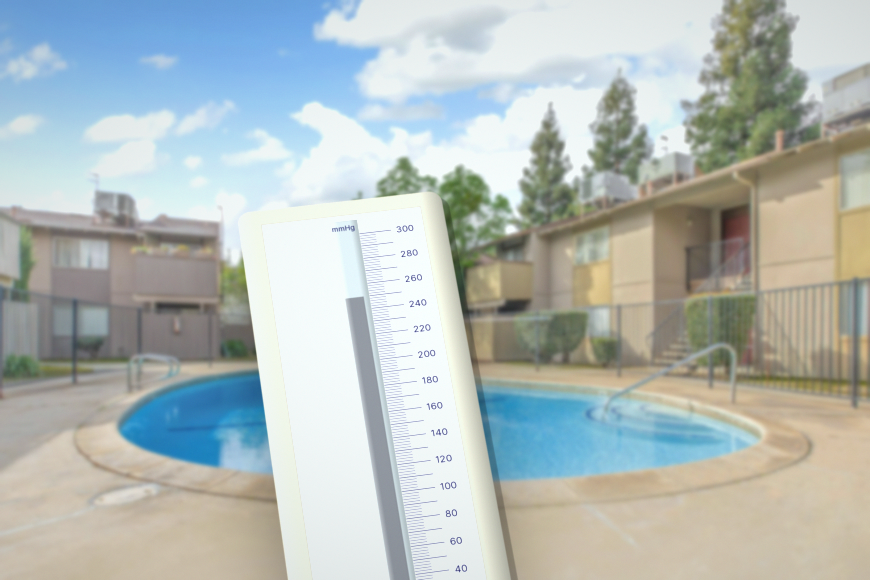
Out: 250; mmHg
